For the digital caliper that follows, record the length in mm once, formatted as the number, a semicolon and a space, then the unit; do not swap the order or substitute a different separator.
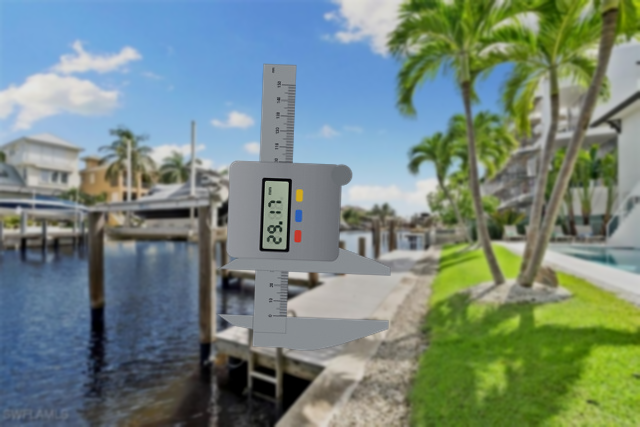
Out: 29.17; mm
